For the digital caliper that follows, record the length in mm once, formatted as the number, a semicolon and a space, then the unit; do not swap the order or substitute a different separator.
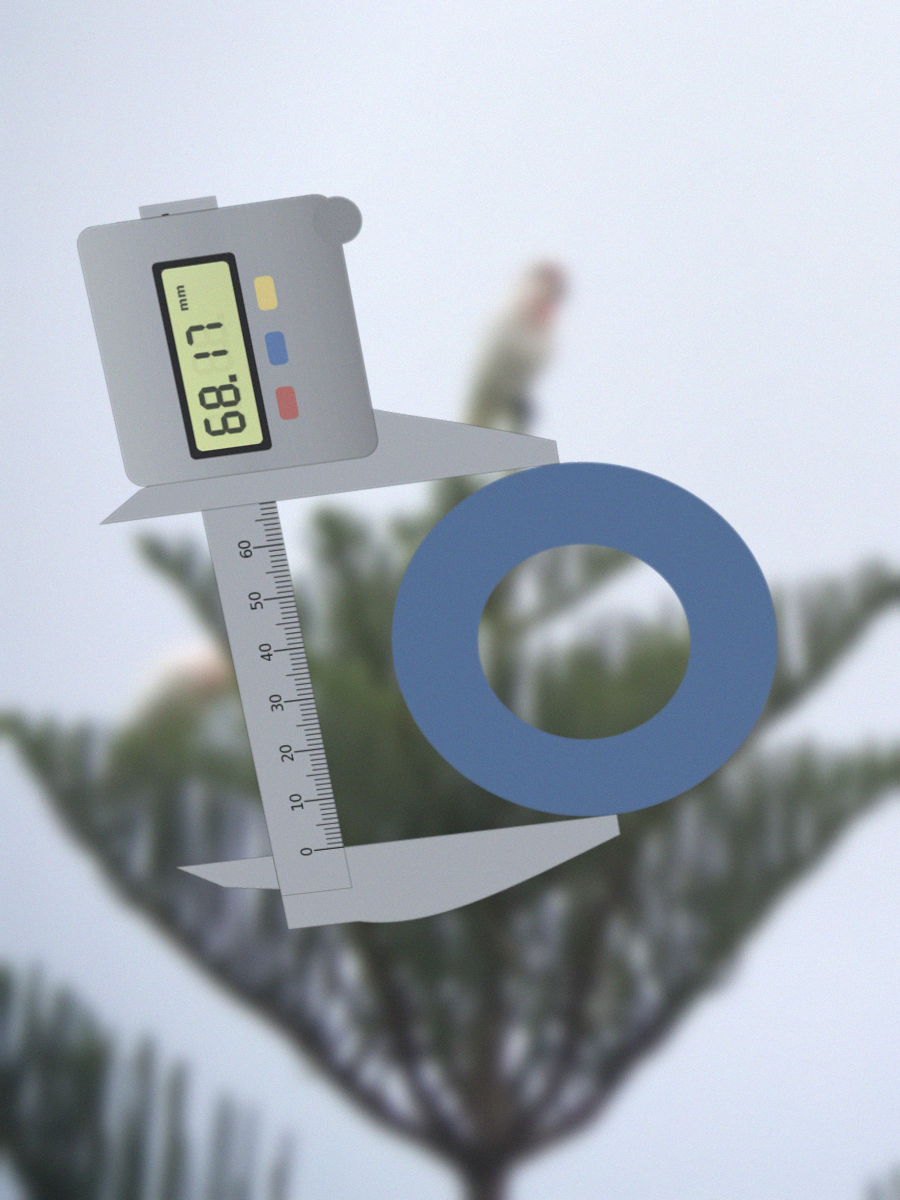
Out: 68.17; mm
